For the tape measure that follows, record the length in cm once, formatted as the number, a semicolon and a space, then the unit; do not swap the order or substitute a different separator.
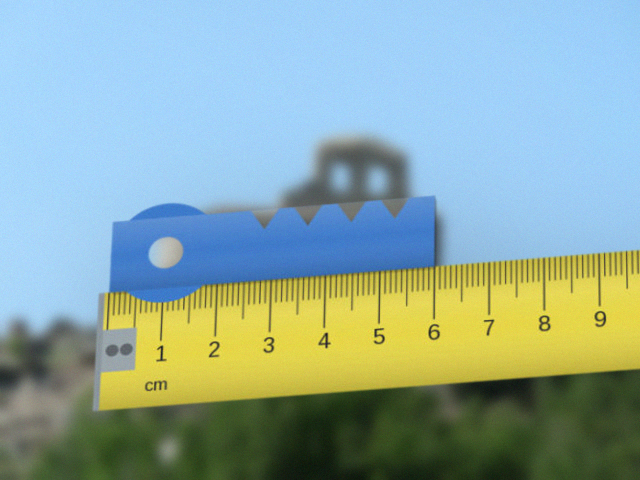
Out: 6; cm
